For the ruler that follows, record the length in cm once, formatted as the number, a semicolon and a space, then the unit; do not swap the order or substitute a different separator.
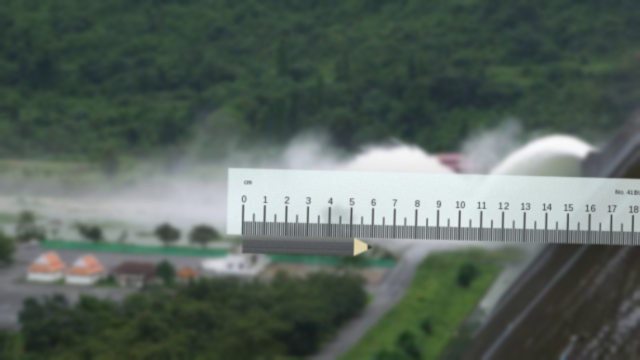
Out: 6; cm
